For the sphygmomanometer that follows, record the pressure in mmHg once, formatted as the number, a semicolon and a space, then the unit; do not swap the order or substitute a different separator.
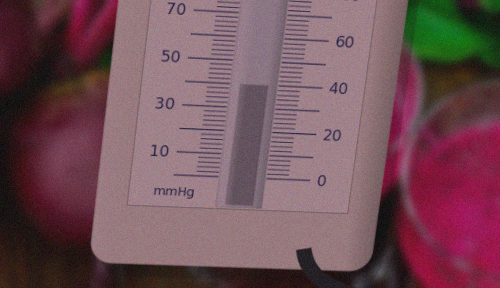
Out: 40; mmHg
